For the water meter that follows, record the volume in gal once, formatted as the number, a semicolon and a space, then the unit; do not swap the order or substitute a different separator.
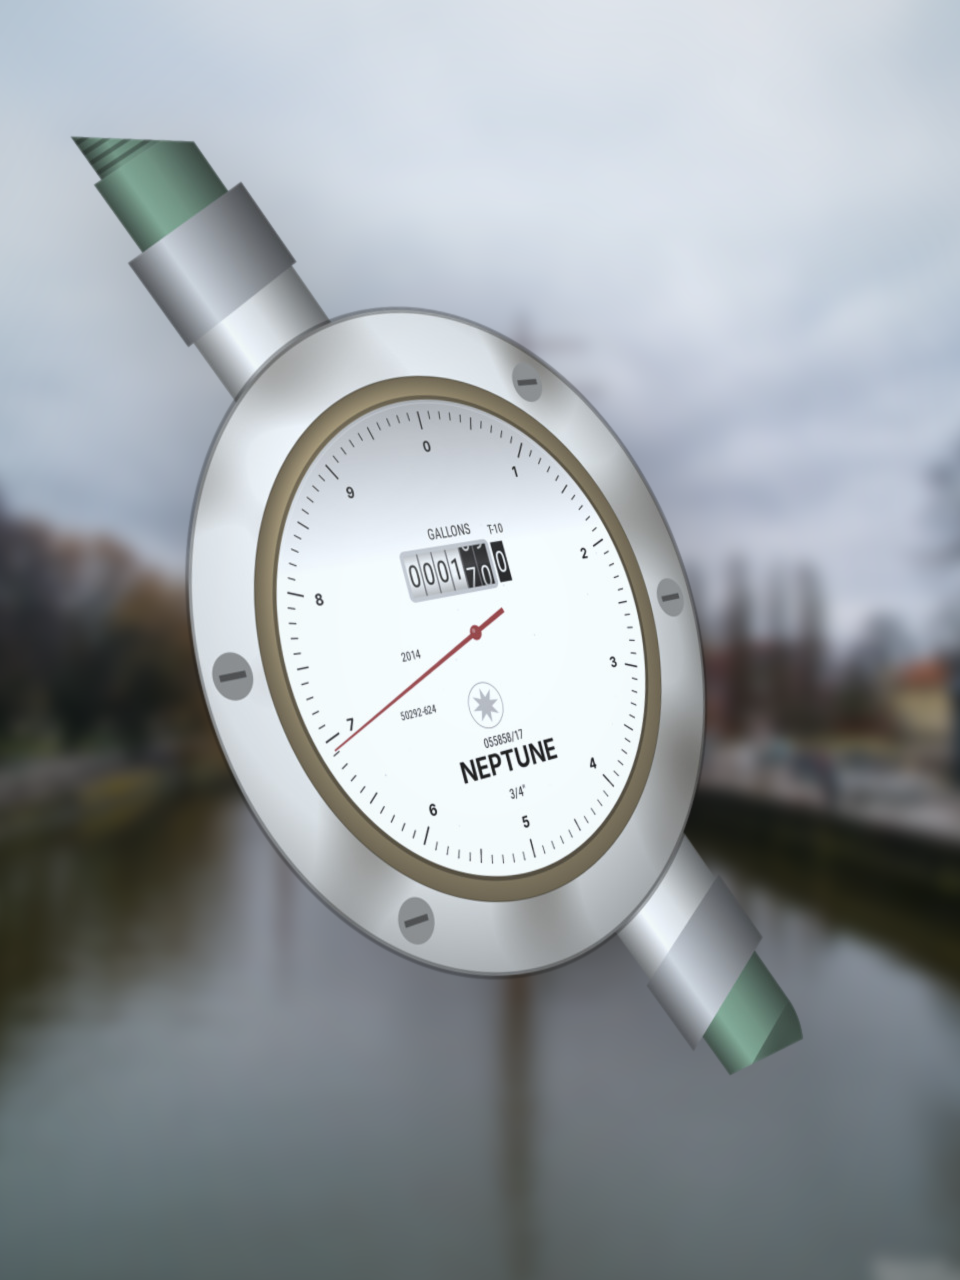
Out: 1696.9; gal
